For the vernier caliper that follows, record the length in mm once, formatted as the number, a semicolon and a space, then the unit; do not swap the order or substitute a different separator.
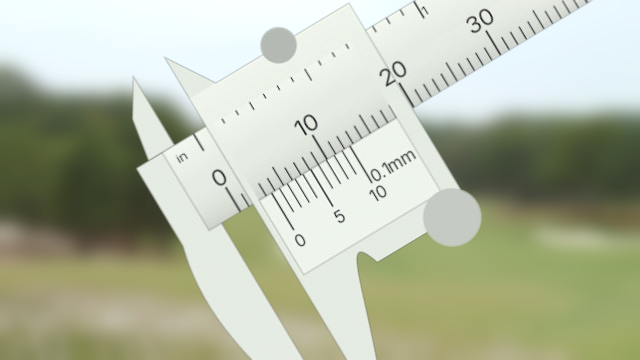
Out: 3.6; mm
